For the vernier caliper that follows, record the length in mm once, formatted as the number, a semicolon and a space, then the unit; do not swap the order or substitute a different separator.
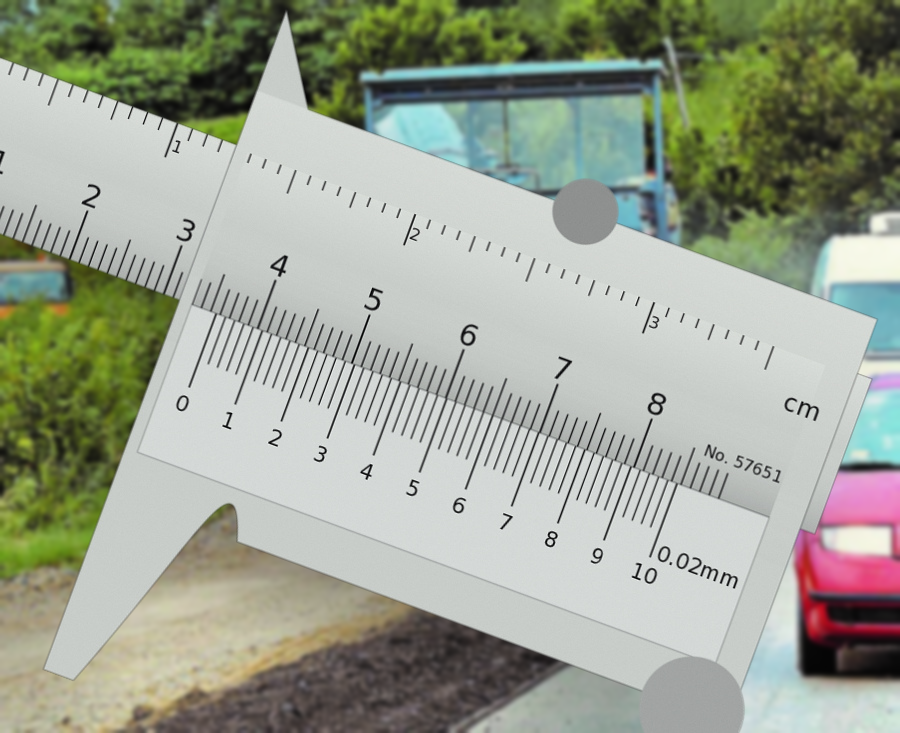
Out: 35.6; mm
